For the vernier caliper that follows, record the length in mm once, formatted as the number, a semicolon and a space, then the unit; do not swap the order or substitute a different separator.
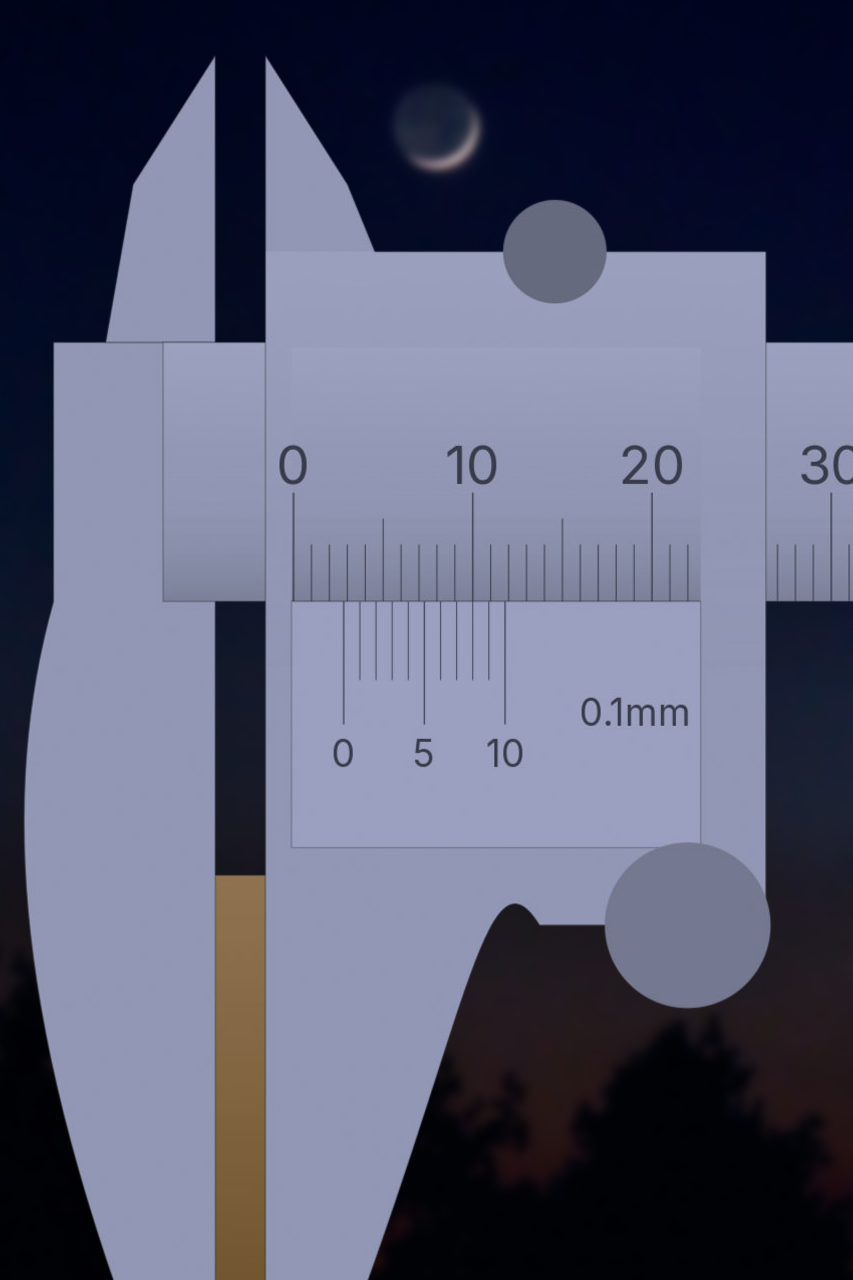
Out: 2.8; mm
